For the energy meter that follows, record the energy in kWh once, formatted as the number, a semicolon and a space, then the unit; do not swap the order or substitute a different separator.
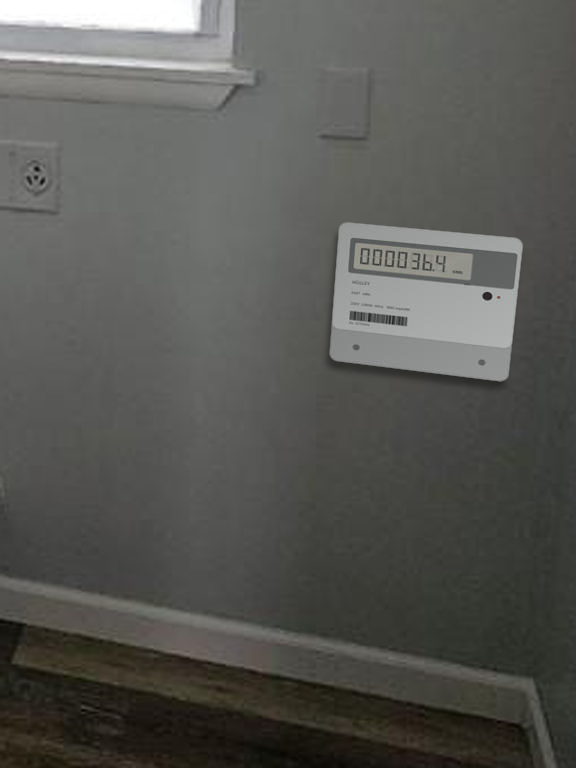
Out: 36.4; kWh
